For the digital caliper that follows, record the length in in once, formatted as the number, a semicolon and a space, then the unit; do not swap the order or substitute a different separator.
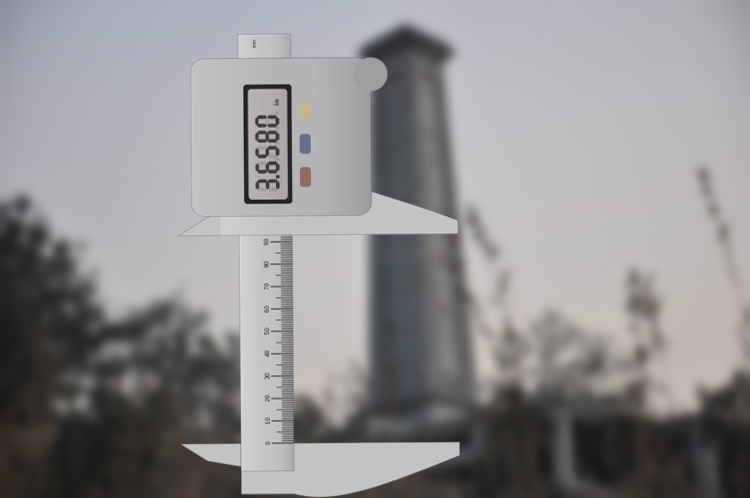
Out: 3.6580; in
